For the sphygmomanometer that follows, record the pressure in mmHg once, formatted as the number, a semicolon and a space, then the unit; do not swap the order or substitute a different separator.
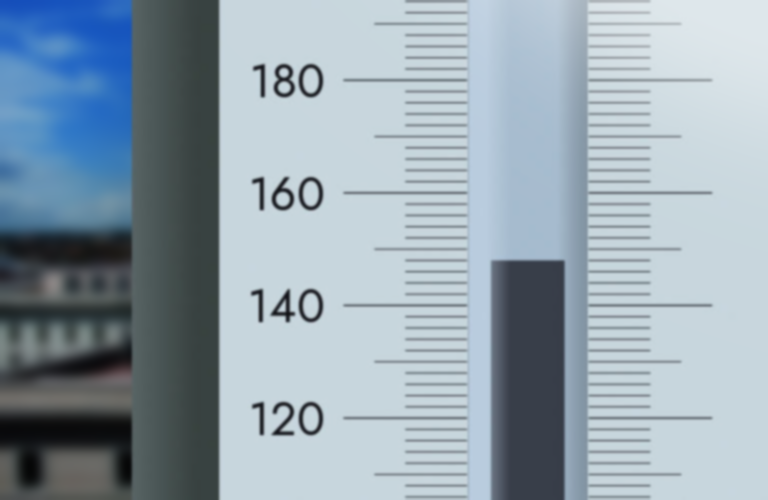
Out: 148; mmHg
